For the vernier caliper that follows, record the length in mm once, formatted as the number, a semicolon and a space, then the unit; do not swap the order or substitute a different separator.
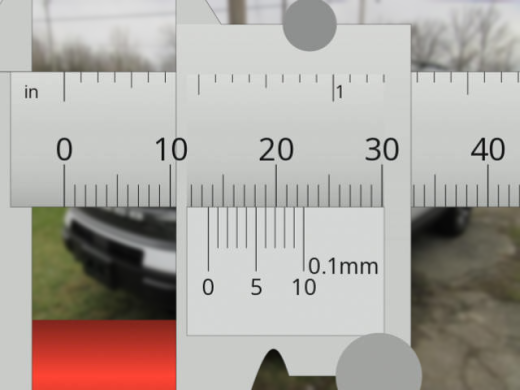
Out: 13.6; mm
